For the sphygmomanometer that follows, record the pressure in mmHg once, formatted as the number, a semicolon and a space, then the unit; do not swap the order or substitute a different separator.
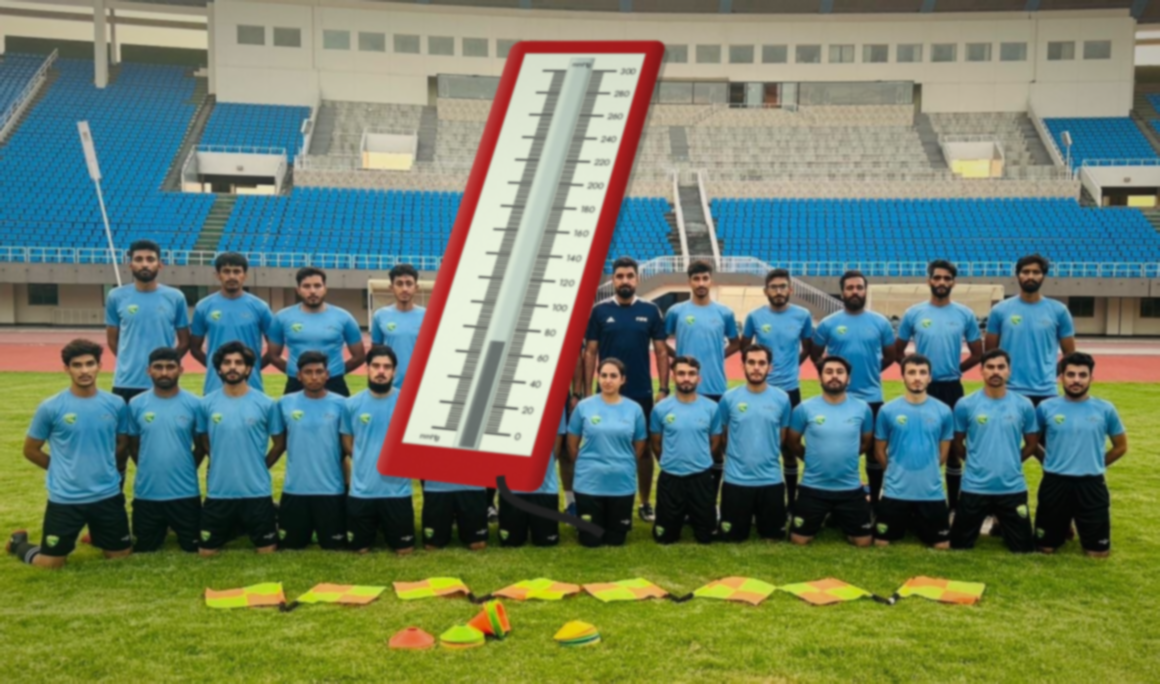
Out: 70; mmHg
